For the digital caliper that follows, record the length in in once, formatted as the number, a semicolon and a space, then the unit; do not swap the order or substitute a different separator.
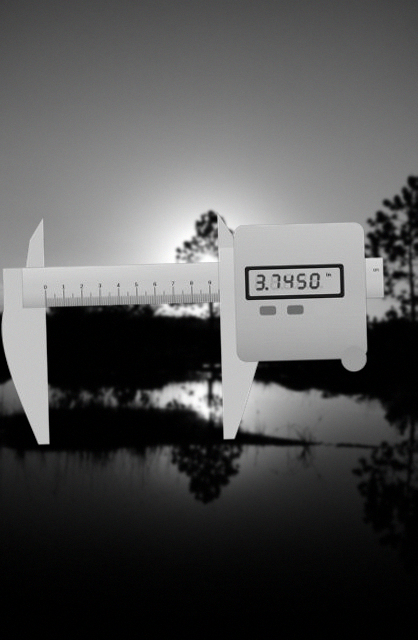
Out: 3.7450; in
